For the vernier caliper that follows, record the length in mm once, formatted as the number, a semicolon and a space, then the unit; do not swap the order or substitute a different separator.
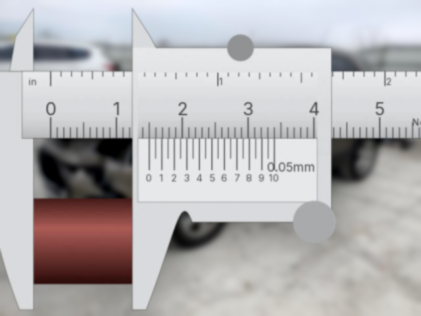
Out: 15.0; mm
